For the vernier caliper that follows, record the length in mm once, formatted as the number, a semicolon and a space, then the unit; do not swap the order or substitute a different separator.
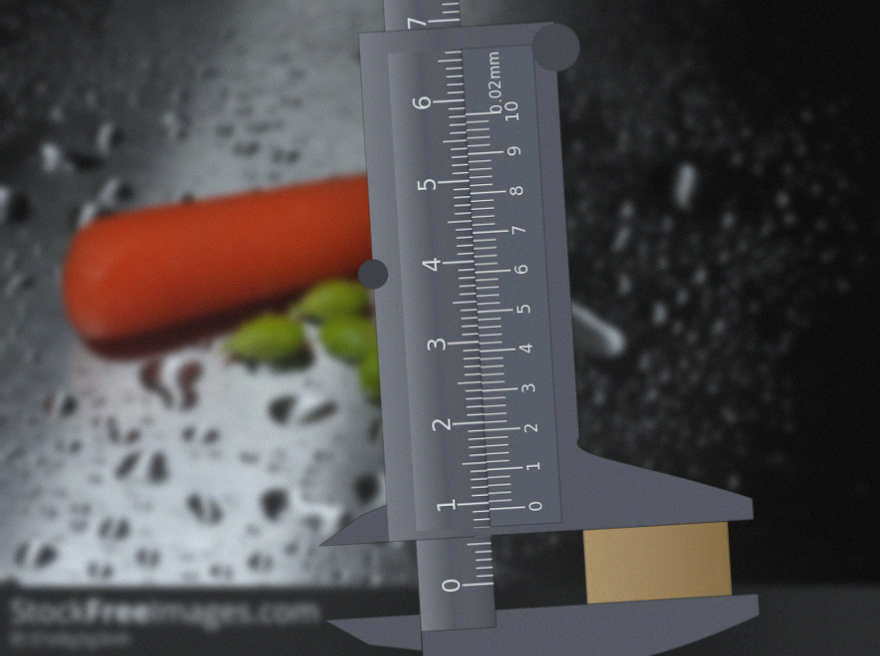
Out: 9.2; mm
